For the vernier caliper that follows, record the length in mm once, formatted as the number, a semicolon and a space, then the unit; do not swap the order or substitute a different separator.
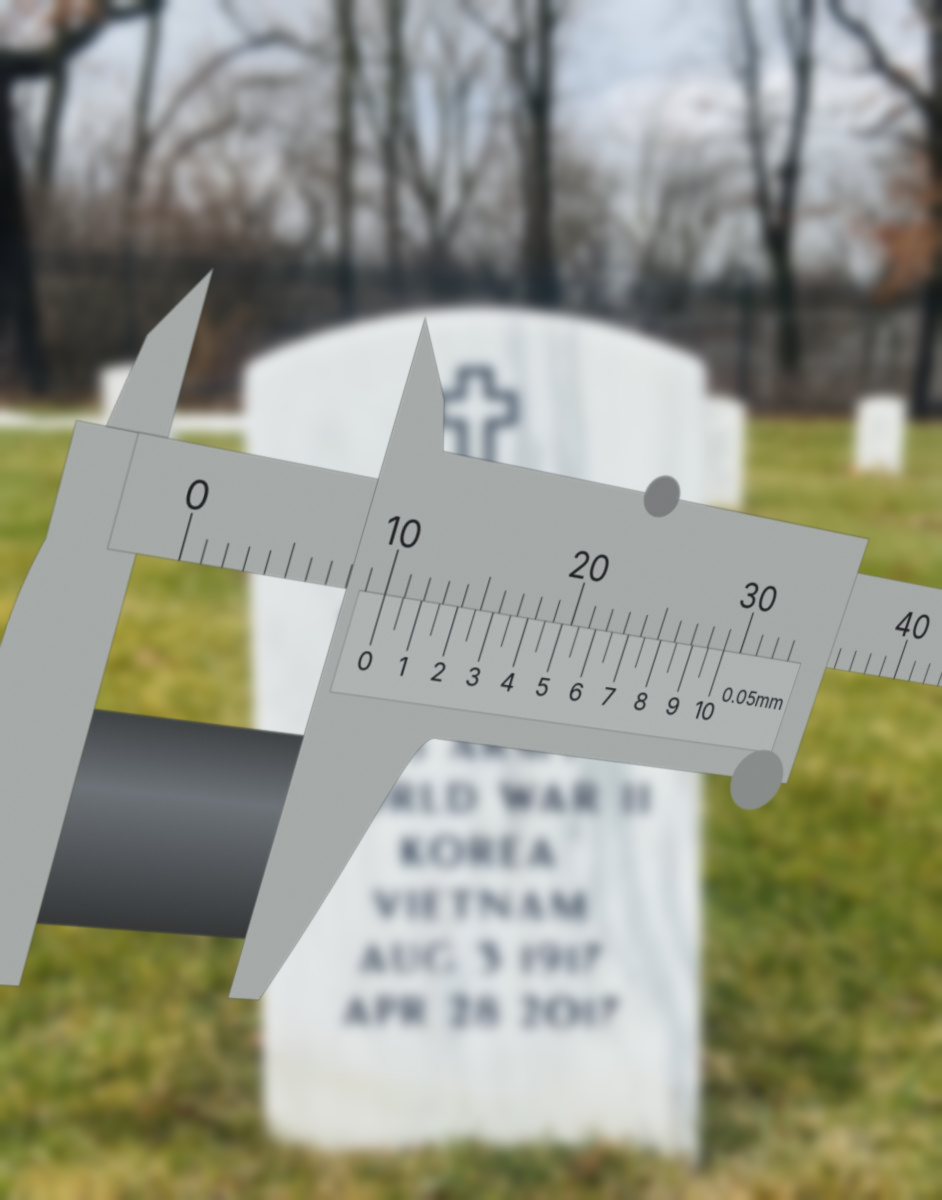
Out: 10.0; mm
